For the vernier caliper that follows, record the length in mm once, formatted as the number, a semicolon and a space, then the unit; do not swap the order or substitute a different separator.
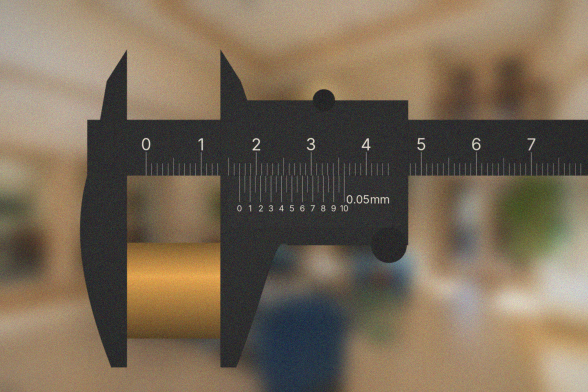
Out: 17.0; mm
